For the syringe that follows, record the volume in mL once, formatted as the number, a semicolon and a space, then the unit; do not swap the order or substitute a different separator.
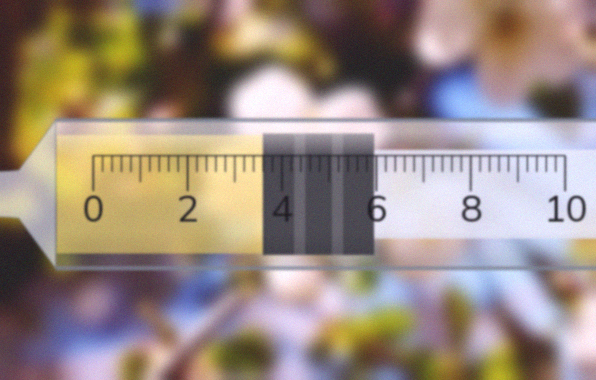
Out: 3.6; mL
